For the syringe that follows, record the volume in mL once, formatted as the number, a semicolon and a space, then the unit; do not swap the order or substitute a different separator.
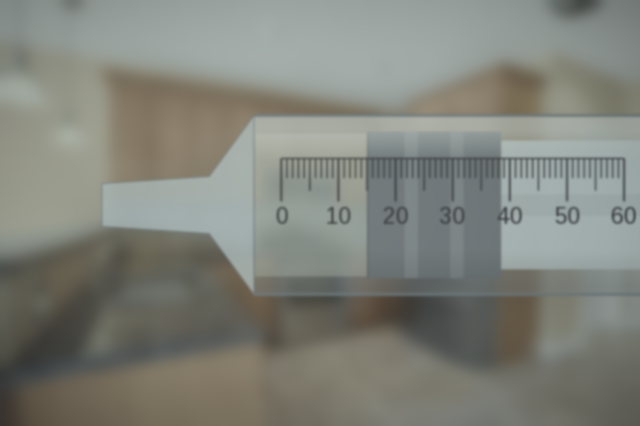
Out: 15; mL
